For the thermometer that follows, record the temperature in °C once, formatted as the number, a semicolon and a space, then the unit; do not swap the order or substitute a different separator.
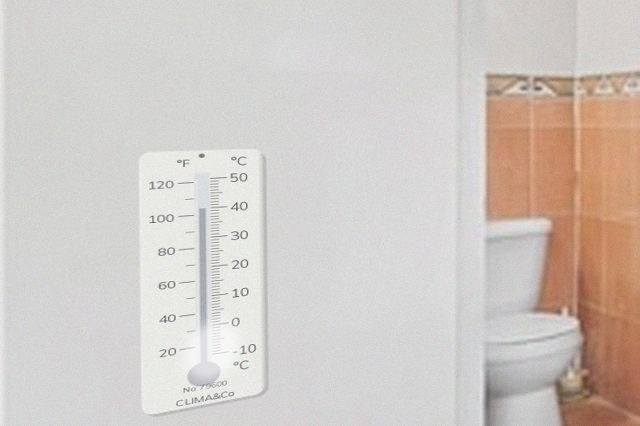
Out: 40; °C
